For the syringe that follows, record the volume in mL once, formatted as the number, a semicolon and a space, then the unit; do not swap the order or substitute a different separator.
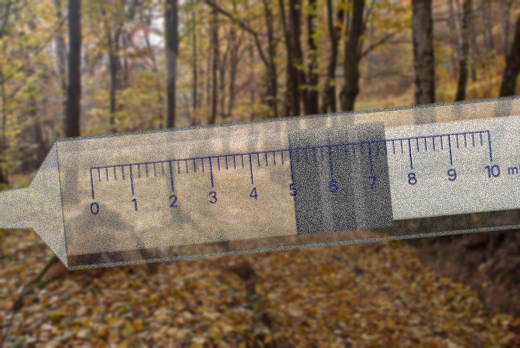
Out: 5; mL
